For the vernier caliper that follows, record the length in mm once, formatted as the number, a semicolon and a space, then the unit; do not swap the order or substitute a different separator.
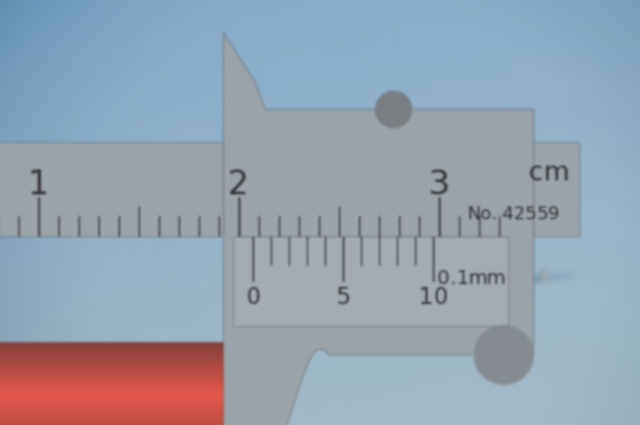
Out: 20.7; mm
